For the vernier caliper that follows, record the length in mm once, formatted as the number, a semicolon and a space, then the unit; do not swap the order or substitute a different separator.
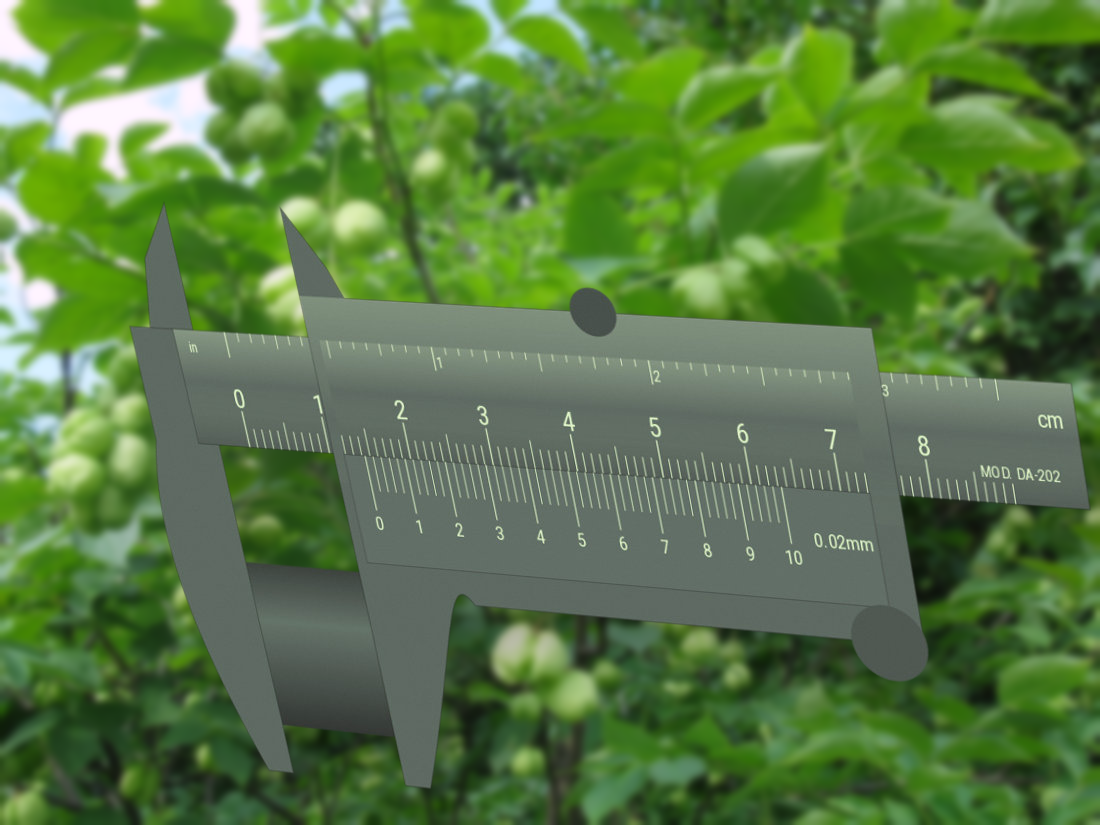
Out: 14.4; mm
